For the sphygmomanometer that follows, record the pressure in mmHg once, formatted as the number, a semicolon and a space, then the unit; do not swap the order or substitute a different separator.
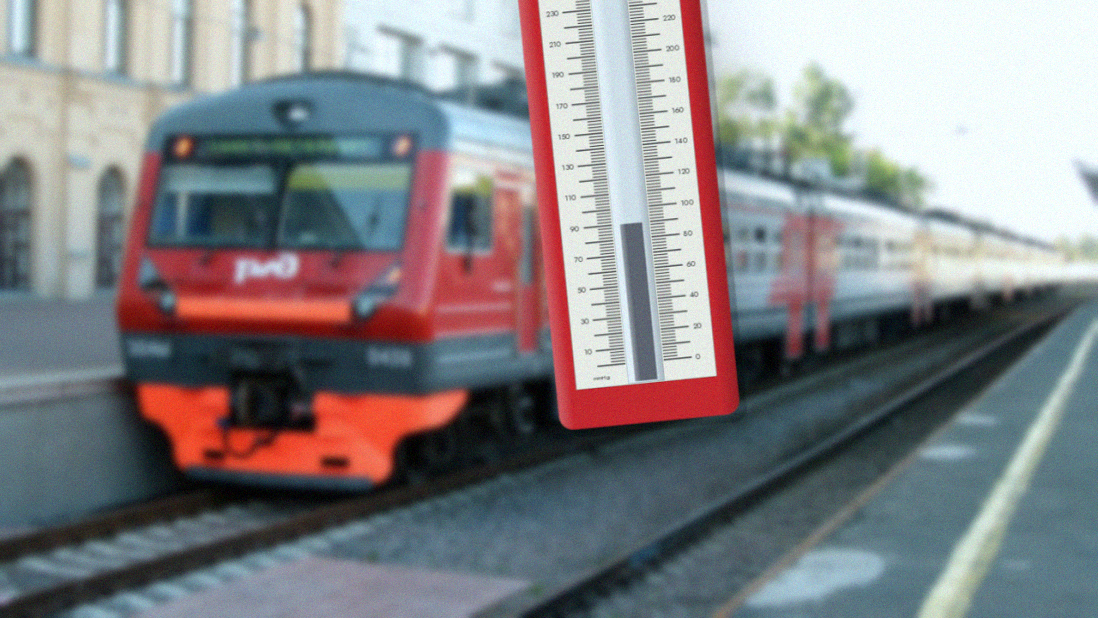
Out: 90; mmHg
